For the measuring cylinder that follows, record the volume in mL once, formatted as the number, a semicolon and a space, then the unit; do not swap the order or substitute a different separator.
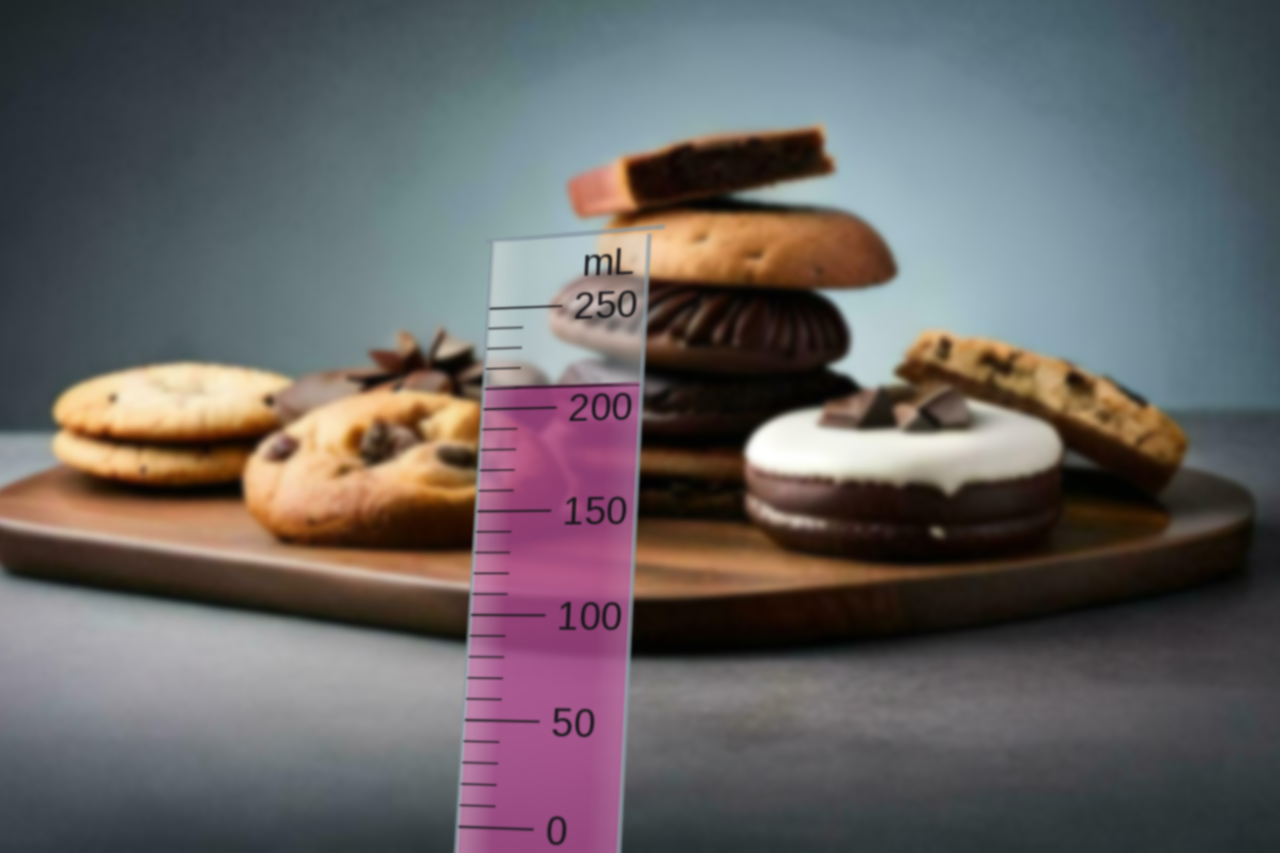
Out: 210; mL
